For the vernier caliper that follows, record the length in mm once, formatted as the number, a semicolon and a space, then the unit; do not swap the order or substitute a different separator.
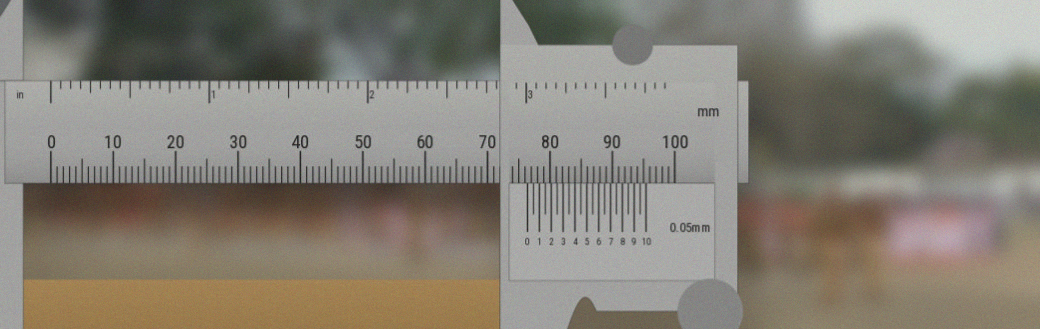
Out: 76.4; mm
